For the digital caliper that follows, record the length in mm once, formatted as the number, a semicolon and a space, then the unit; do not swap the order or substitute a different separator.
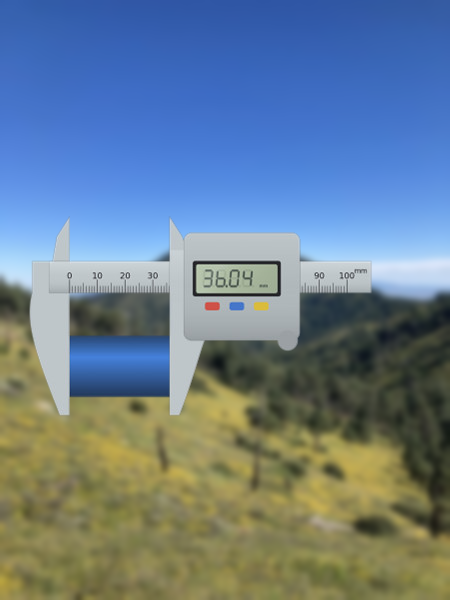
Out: 36.04; mm
